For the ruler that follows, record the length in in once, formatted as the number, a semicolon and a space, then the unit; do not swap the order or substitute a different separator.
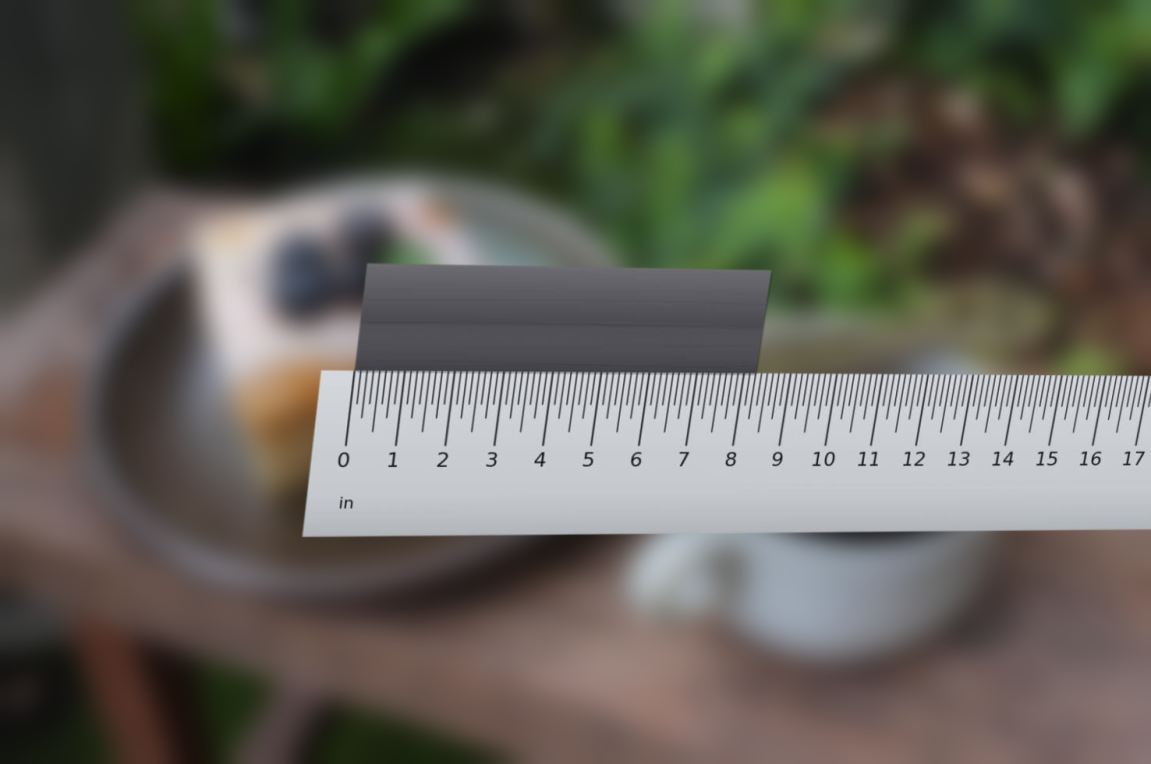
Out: 8.25; in
